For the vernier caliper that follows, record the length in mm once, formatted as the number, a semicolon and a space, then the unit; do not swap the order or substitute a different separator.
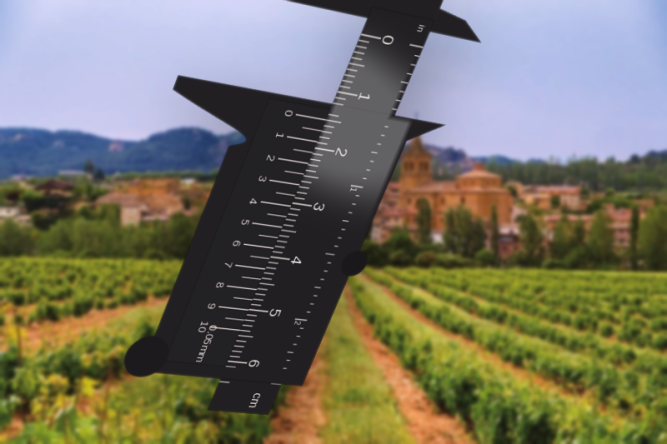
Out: 15.0; mm
